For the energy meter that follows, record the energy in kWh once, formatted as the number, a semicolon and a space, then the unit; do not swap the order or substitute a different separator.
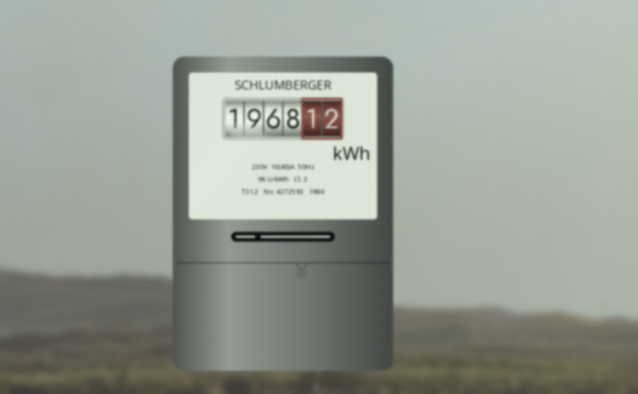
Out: 1968.12; kWh
